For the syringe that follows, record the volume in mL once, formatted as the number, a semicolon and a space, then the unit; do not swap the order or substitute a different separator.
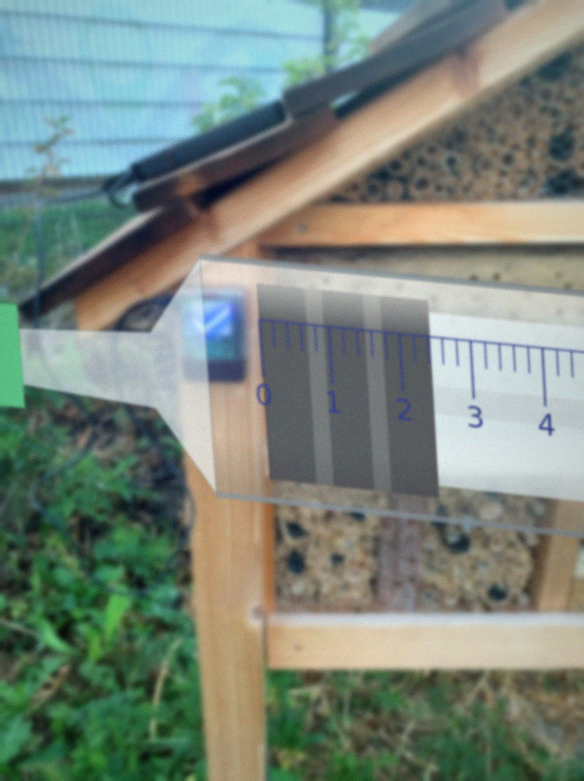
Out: 0; mL
